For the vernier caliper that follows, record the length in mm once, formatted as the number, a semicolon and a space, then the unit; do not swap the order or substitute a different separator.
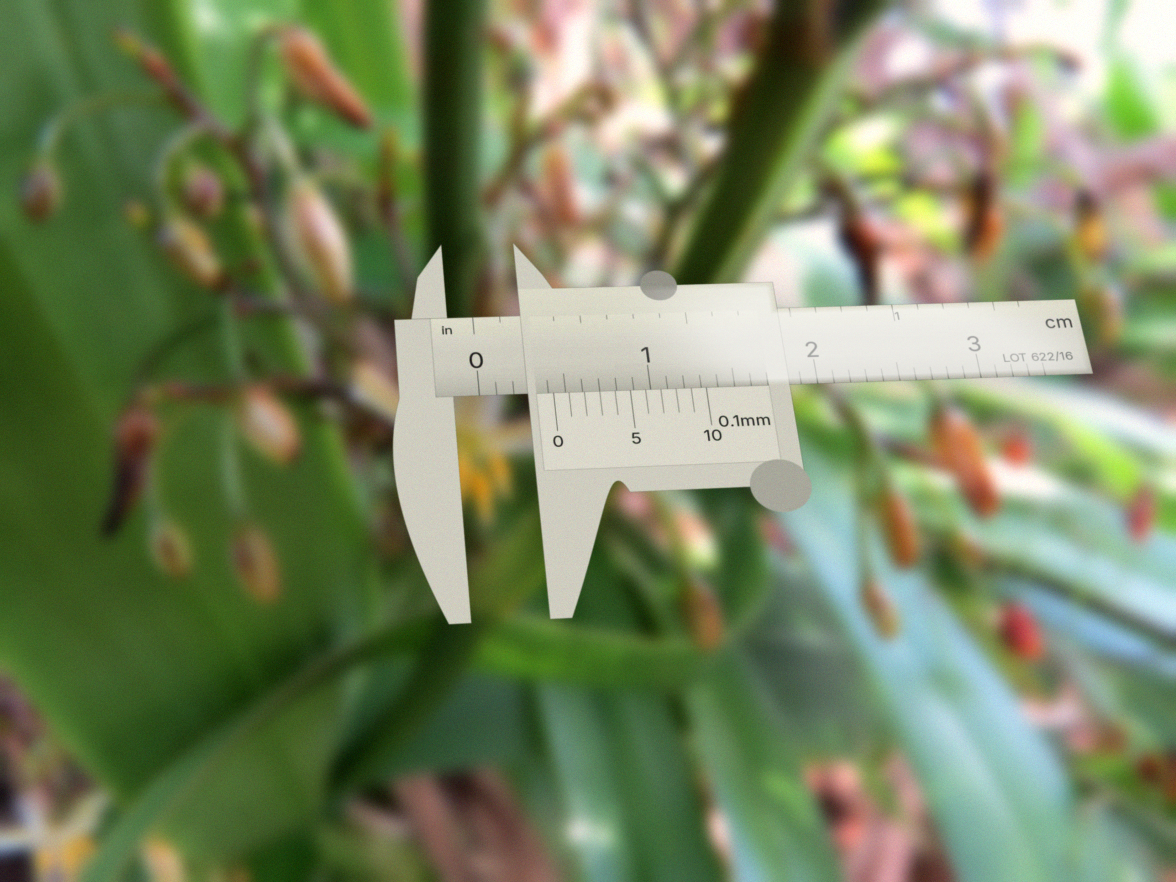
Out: 4.3; mm
